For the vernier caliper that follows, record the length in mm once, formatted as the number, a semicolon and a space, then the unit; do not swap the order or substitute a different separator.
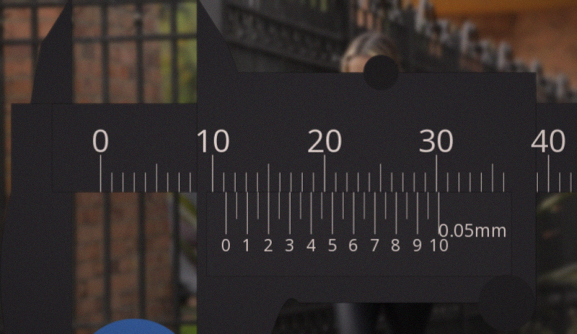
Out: 11.2; mm
